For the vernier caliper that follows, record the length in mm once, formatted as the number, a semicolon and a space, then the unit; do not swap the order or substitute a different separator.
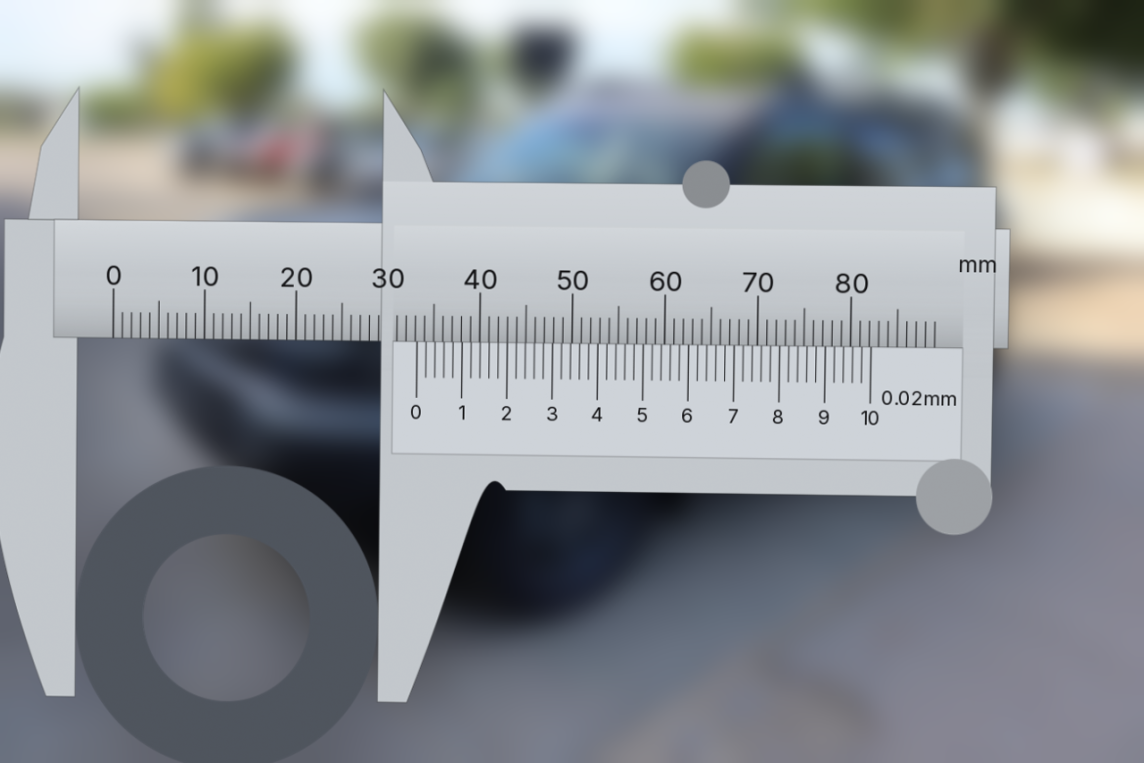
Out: 33.2; mm
